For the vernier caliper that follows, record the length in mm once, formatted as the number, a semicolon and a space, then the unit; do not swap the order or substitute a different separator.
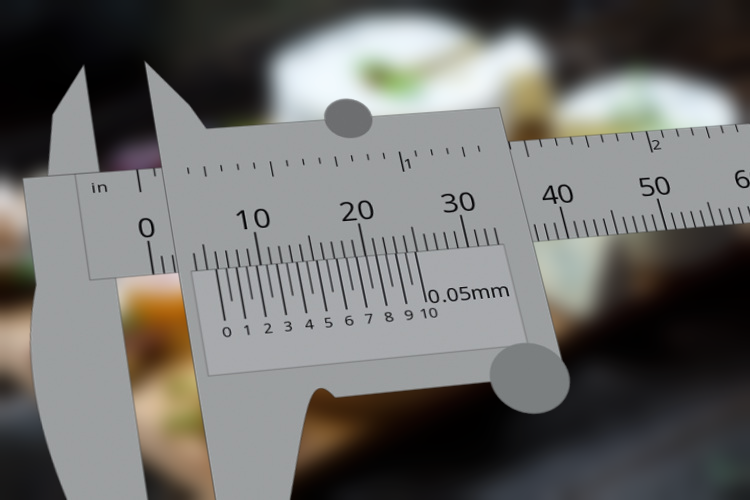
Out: 5.8; mm
